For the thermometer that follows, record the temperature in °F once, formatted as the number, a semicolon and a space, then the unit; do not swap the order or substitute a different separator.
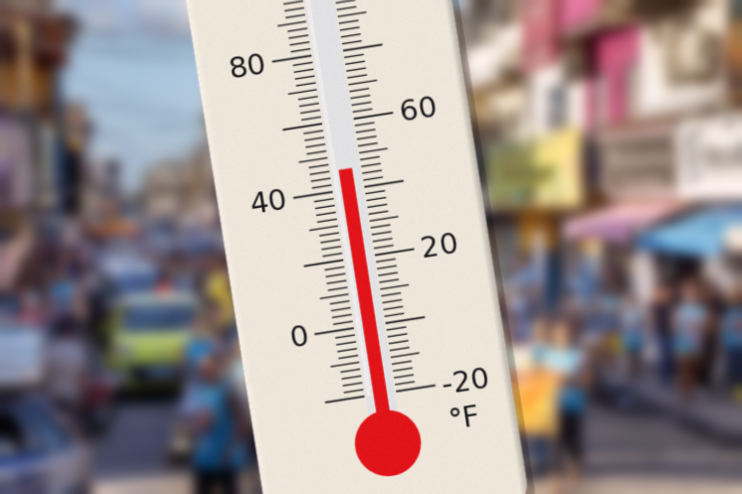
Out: 46; °F
